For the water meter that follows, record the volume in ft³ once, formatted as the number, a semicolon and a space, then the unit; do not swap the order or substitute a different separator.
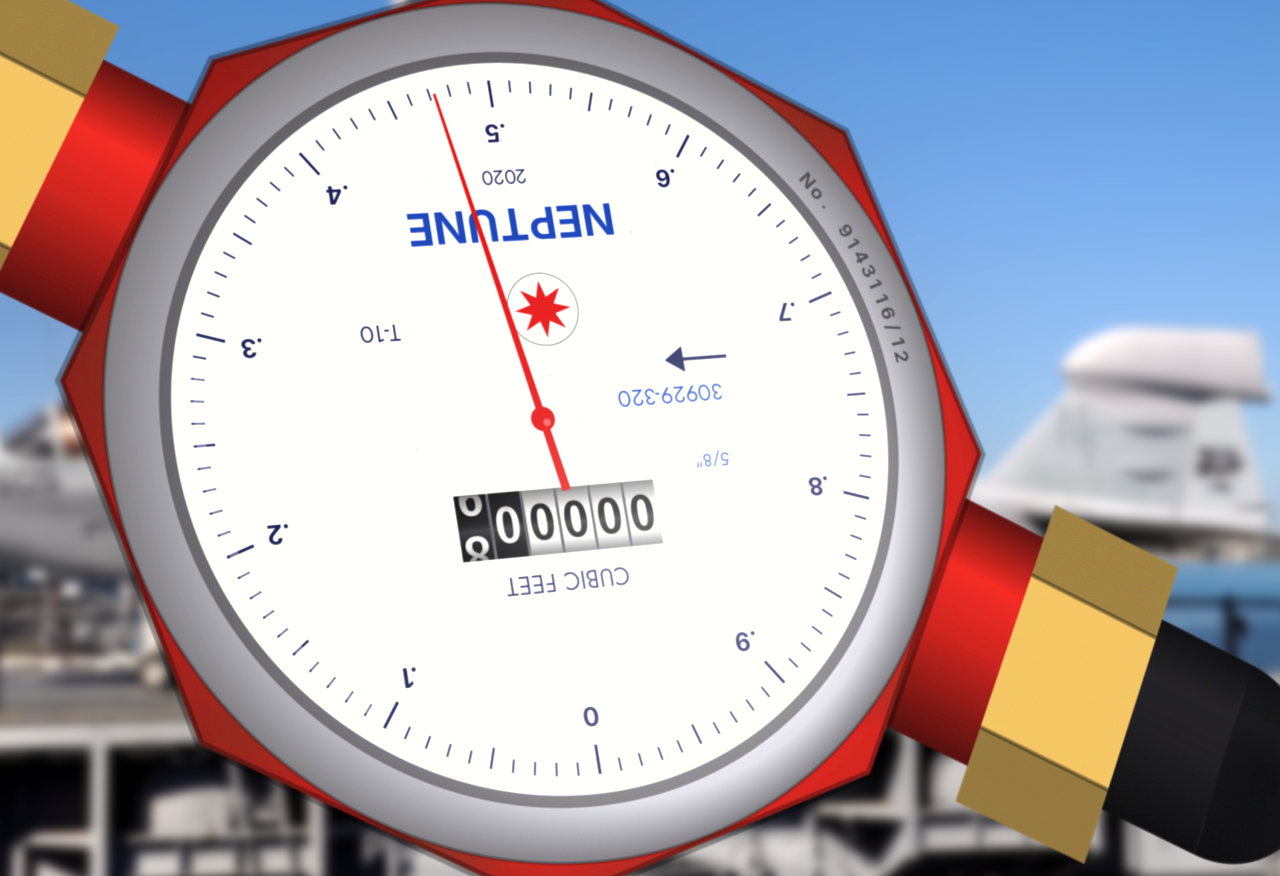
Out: 8.47; ft³
